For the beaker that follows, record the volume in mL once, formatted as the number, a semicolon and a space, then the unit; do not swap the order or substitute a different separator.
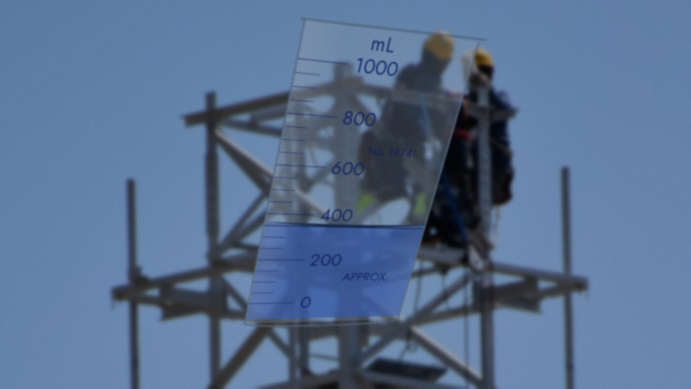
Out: 350; mL
